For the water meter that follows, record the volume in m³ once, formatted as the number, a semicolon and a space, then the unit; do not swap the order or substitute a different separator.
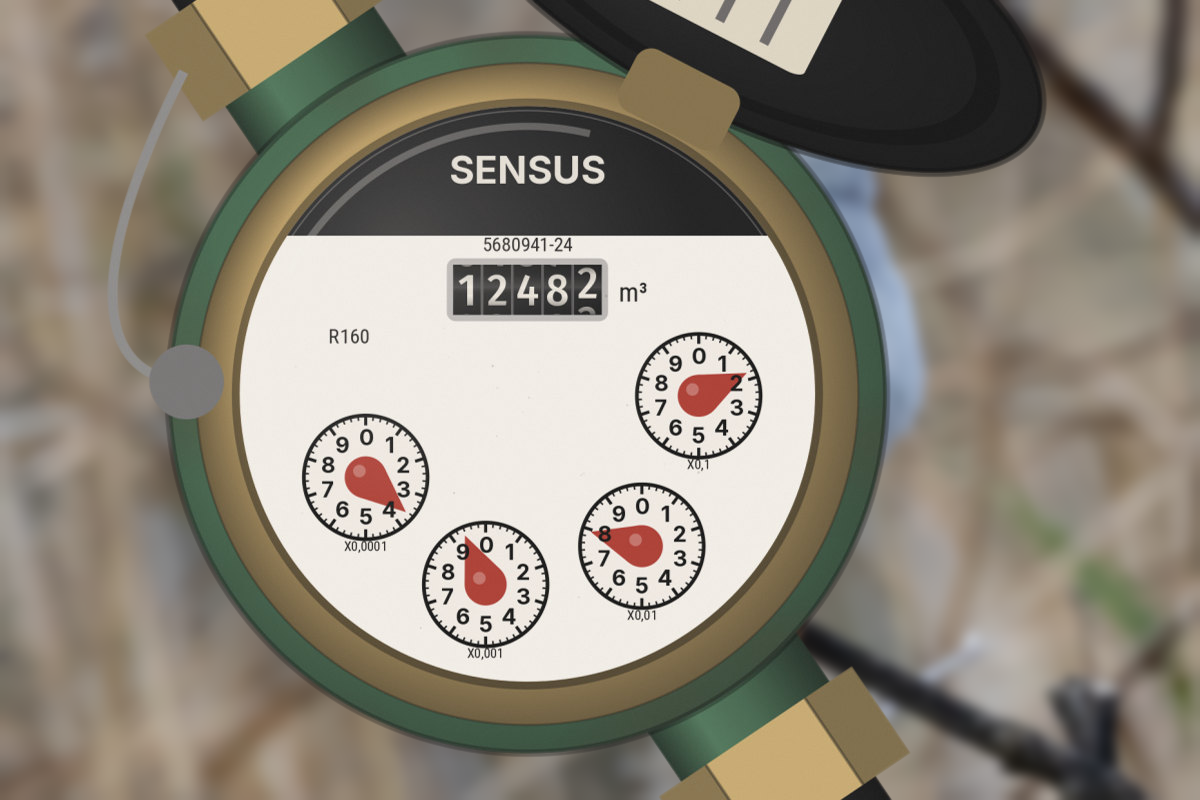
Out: 12482.1793; m³
